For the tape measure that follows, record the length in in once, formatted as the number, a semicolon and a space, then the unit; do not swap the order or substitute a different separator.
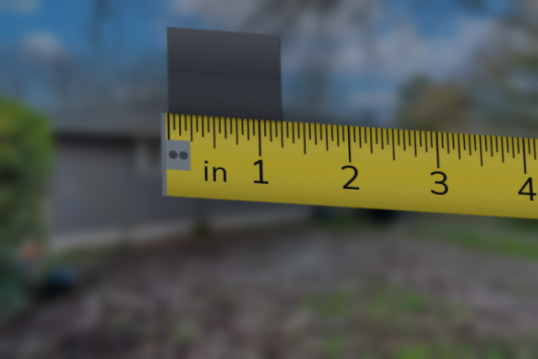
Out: 1.25; in
